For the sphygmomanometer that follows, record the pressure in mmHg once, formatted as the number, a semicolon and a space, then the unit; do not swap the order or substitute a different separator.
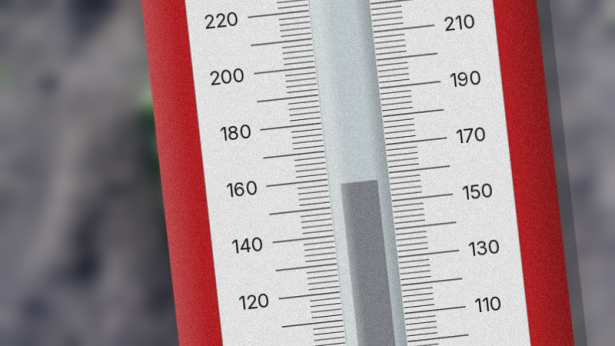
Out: 158; mmHg
